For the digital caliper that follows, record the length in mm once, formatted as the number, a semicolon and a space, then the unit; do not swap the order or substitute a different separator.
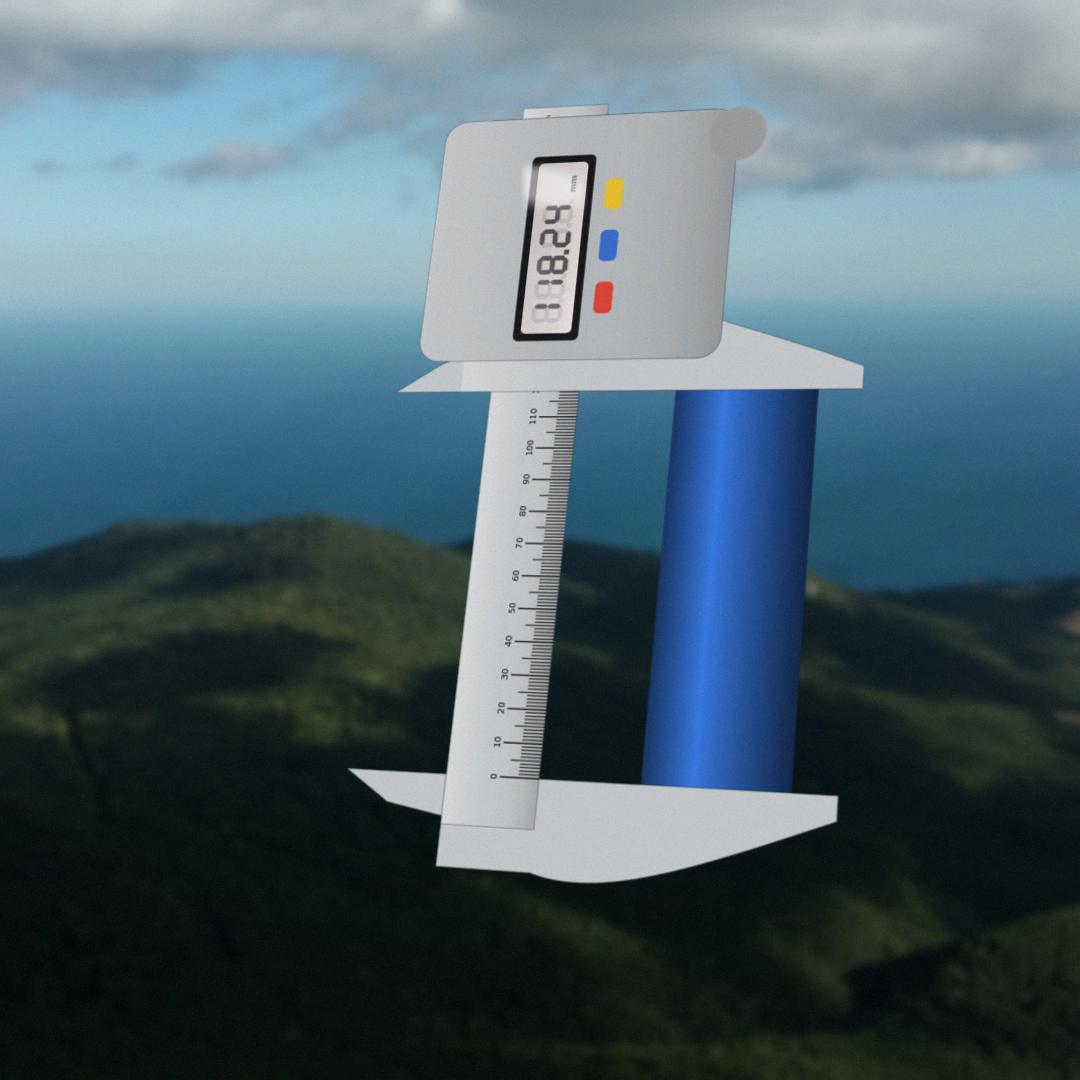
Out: 118.24; mm
